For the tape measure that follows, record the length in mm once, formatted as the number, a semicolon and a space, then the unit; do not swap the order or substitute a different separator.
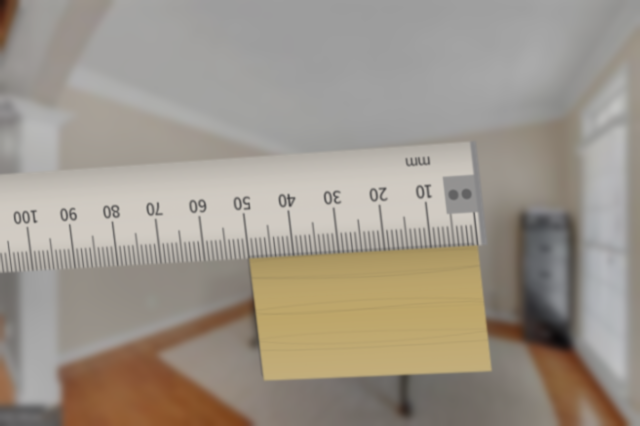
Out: 50; mm
